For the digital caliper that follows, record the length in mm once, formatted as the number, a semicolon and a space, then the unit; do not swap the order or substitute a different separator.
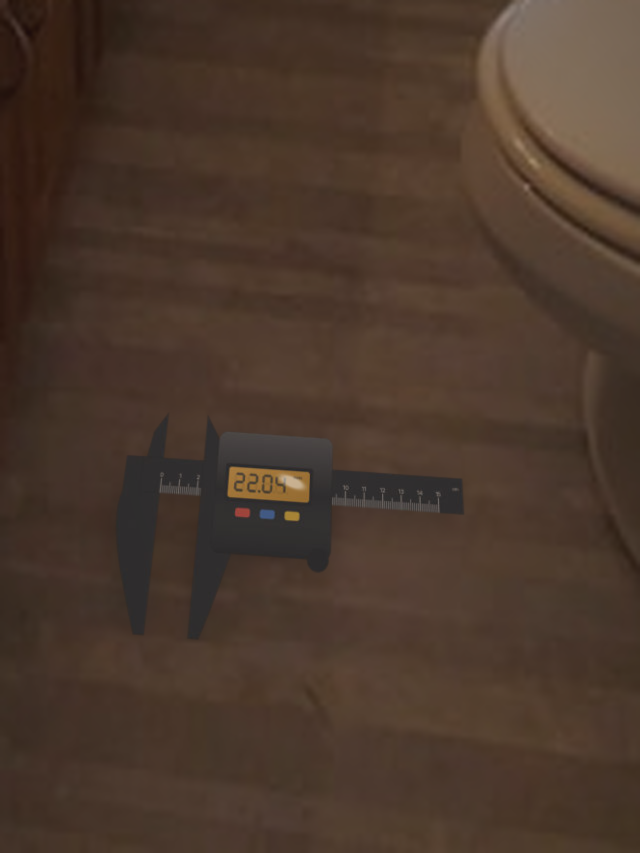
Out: 22.04; mm
